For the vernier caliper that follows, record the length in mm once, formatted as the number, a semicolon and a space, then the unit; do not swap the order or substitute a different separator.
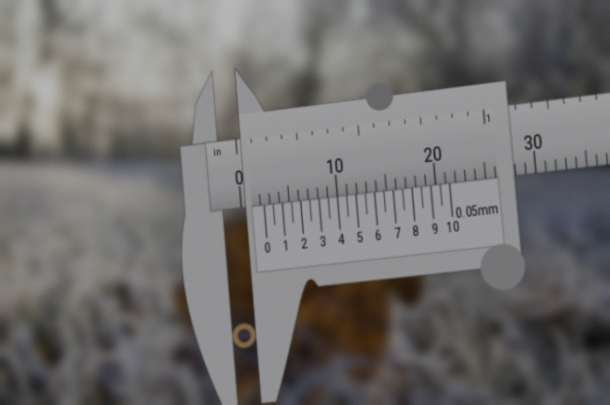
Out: 2.4; mm
